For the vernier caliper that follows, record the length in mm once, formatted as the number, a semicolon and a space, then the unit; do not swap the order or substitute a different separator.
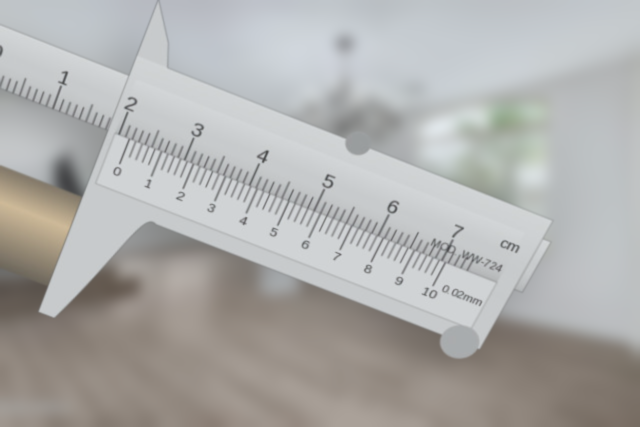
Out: 21.6; mm
